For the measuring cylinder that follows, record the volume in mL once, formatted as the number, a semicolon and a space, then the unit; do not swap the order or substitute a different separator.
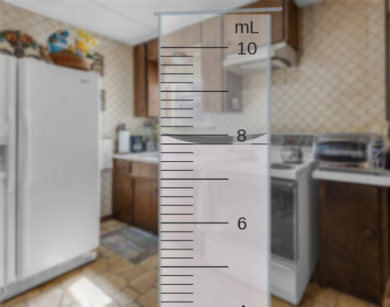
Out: 7.8; mL
